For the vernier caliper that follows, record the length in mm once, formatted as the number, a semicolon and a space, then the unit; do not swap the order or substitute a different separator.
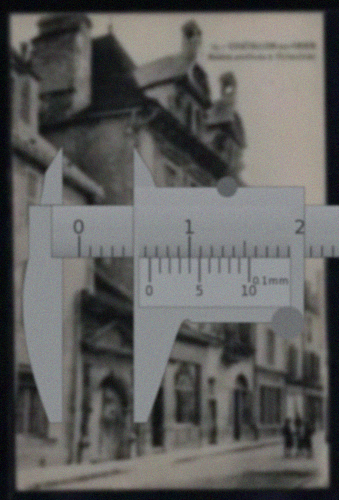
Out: 6.4; mm
